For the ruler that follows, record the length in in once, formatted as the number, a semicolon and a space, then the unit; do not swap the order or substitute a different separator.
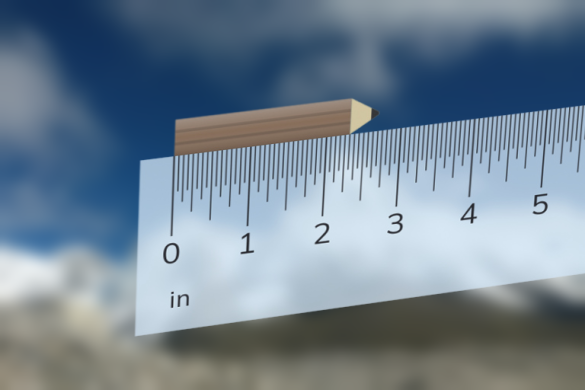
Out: 2.6875; in
